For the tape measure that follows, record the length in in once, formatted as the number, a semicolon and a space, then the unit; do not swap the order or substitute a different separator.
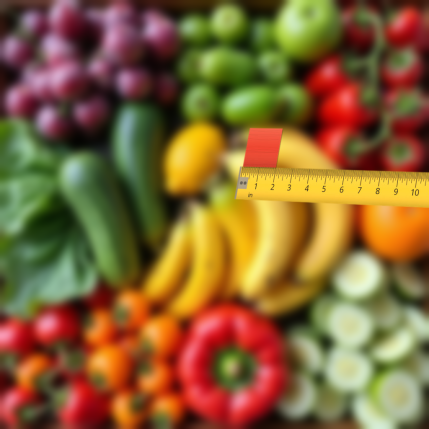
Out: 2; in
